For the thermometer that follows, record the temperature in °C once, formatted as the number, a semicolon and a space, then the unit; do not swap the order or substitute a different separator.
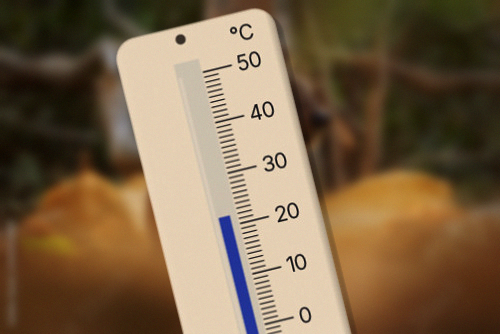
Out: 22; °C
